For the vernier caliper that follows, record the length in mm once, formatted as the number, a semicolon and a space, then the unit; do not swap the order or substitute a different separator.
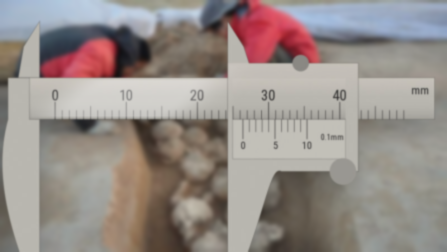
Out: 26.4; mm
